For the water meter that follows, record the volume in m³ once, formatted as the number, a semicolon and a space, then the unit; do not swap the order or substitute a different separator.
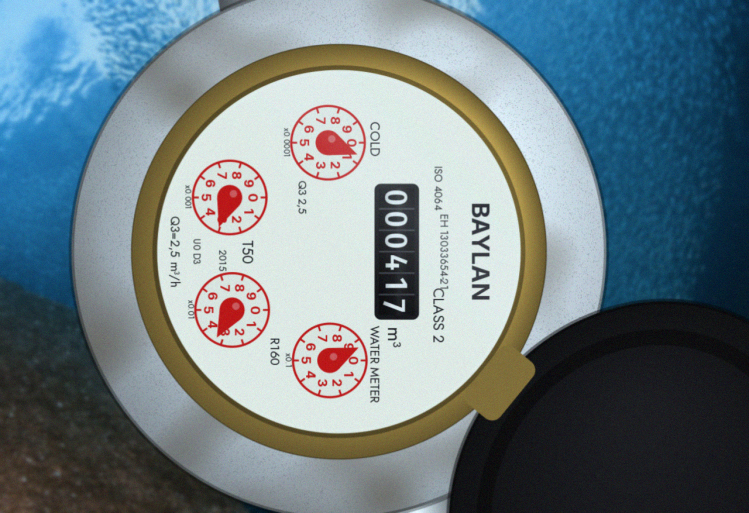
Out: 416.9330; m³
